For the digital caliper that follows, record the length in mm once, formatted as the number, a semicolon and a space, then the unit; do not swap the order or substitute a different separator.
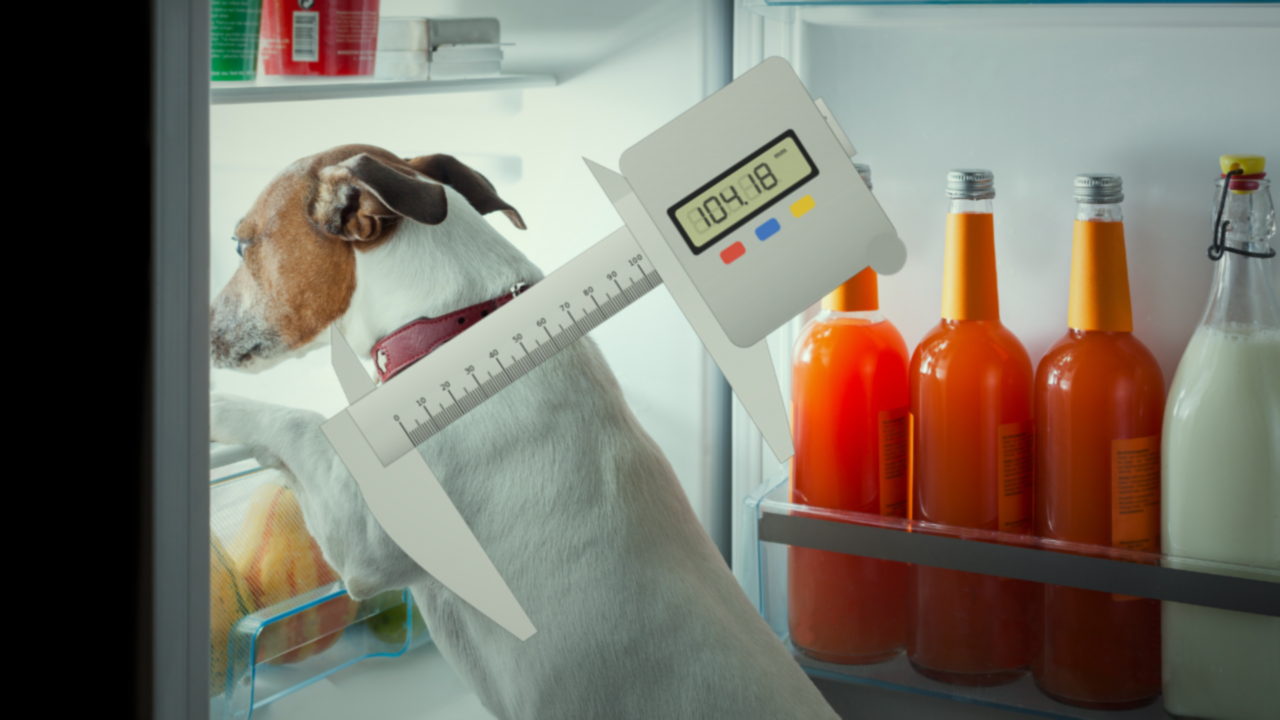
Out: 104.18; mm
